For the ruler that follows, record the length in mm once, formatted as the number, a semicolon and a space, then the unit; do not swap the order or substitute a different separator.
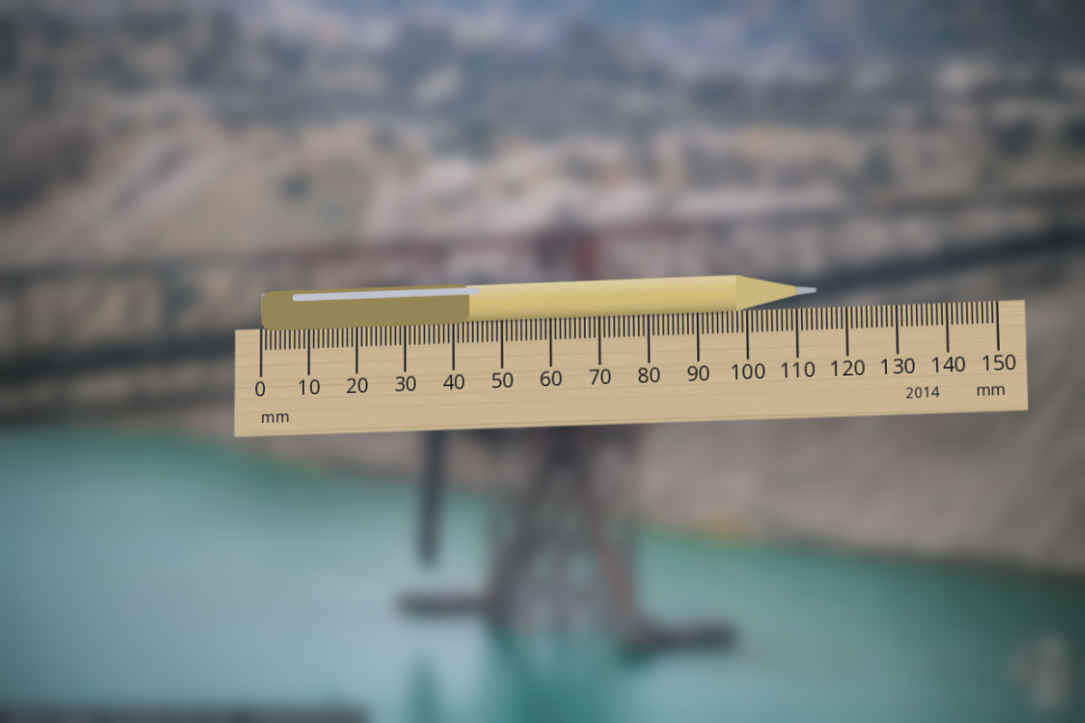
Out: 114; mm
